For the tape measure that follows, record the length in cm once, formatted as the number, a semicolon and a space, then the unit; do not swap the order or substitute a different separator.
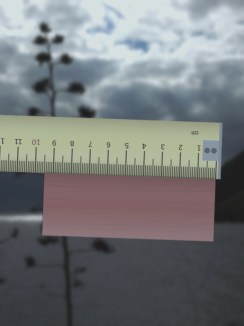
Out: 9.5; cm
